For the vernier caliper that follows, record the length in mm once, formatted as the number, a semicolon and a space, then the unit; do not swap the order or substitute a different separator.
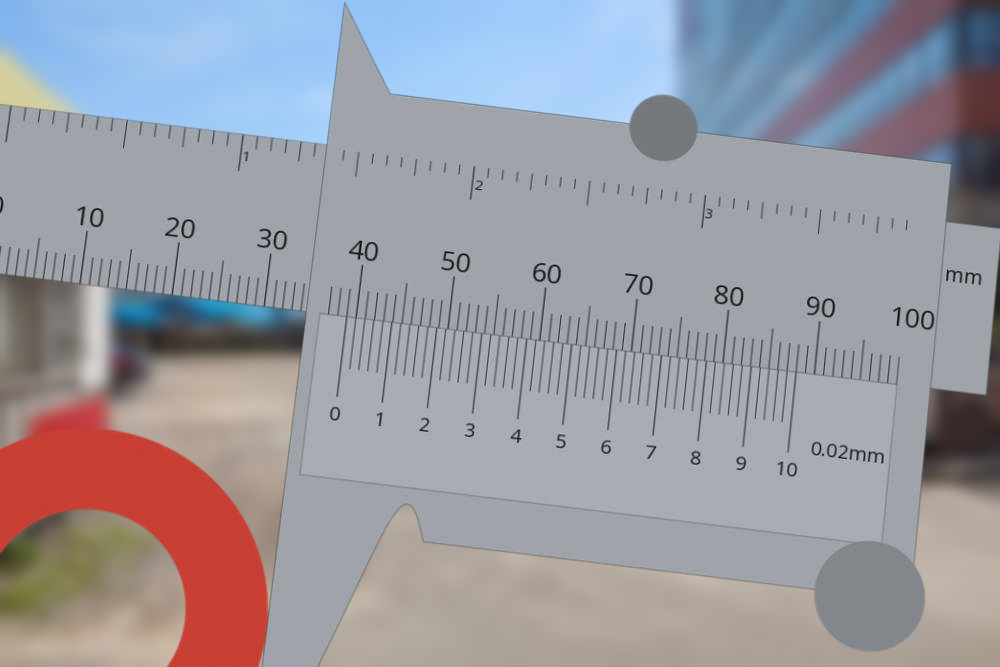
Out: 39.0; mm
